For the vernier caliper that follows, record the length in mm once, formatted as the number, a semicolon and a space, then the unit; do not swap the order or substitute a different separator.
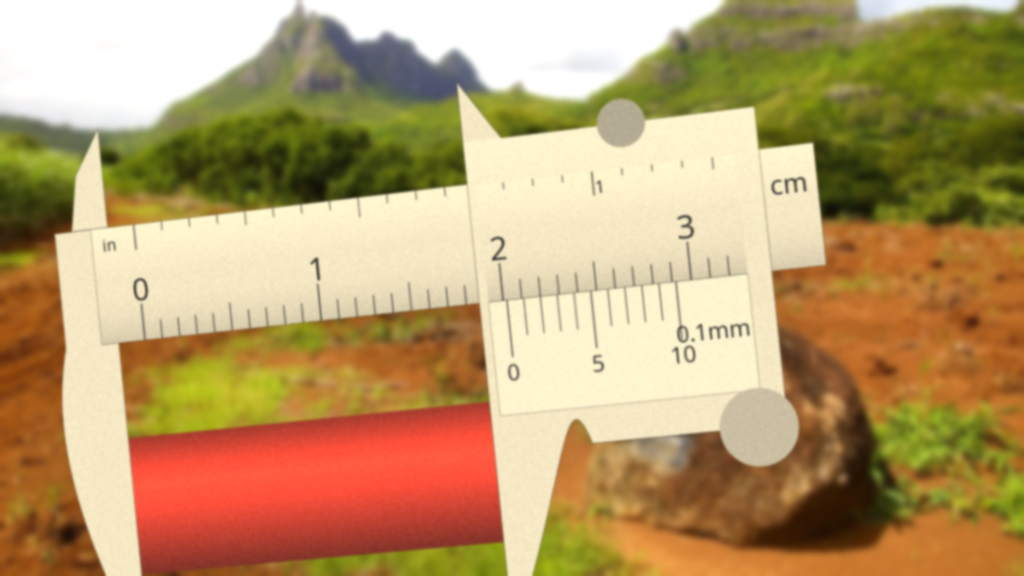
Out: 20.2; mm
